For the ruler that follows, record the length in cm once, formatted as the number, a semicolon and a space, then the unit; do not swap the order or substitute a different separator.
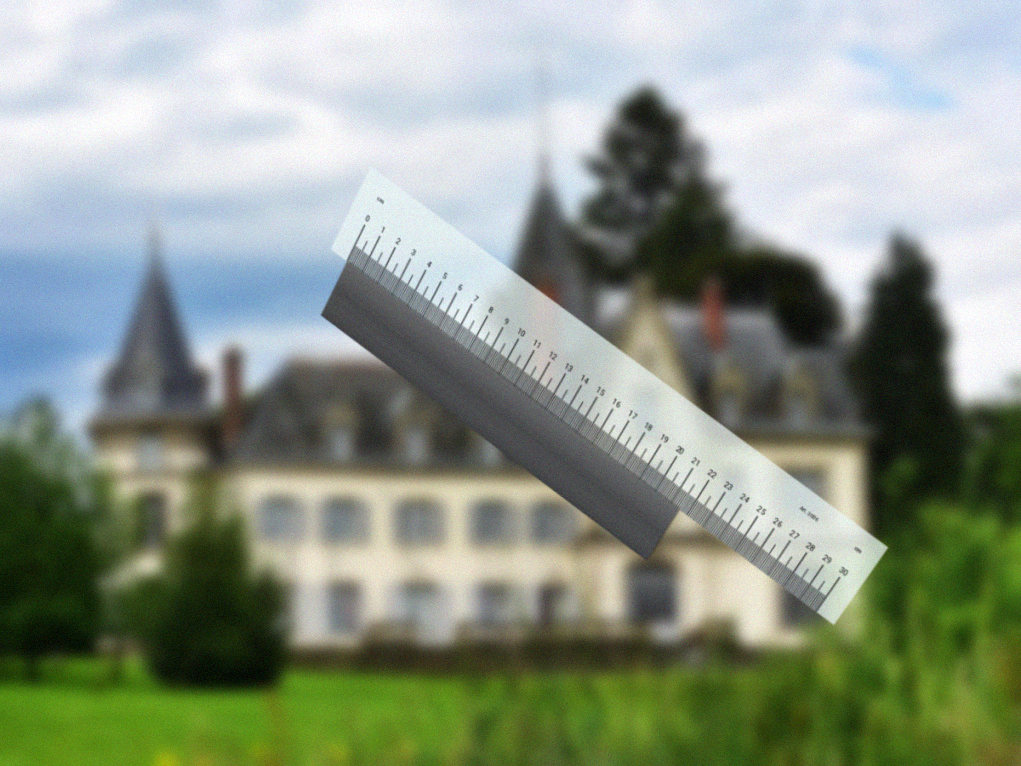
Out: 21.5; cm
